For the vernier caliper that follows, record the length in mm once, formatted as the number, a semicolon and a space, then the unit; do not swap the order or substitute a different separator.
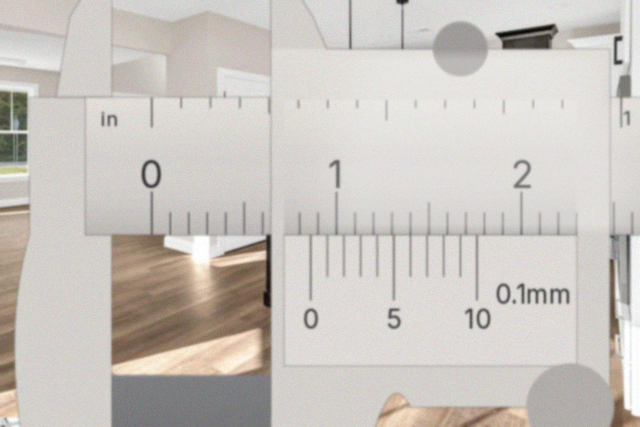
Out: 8.6; mm
